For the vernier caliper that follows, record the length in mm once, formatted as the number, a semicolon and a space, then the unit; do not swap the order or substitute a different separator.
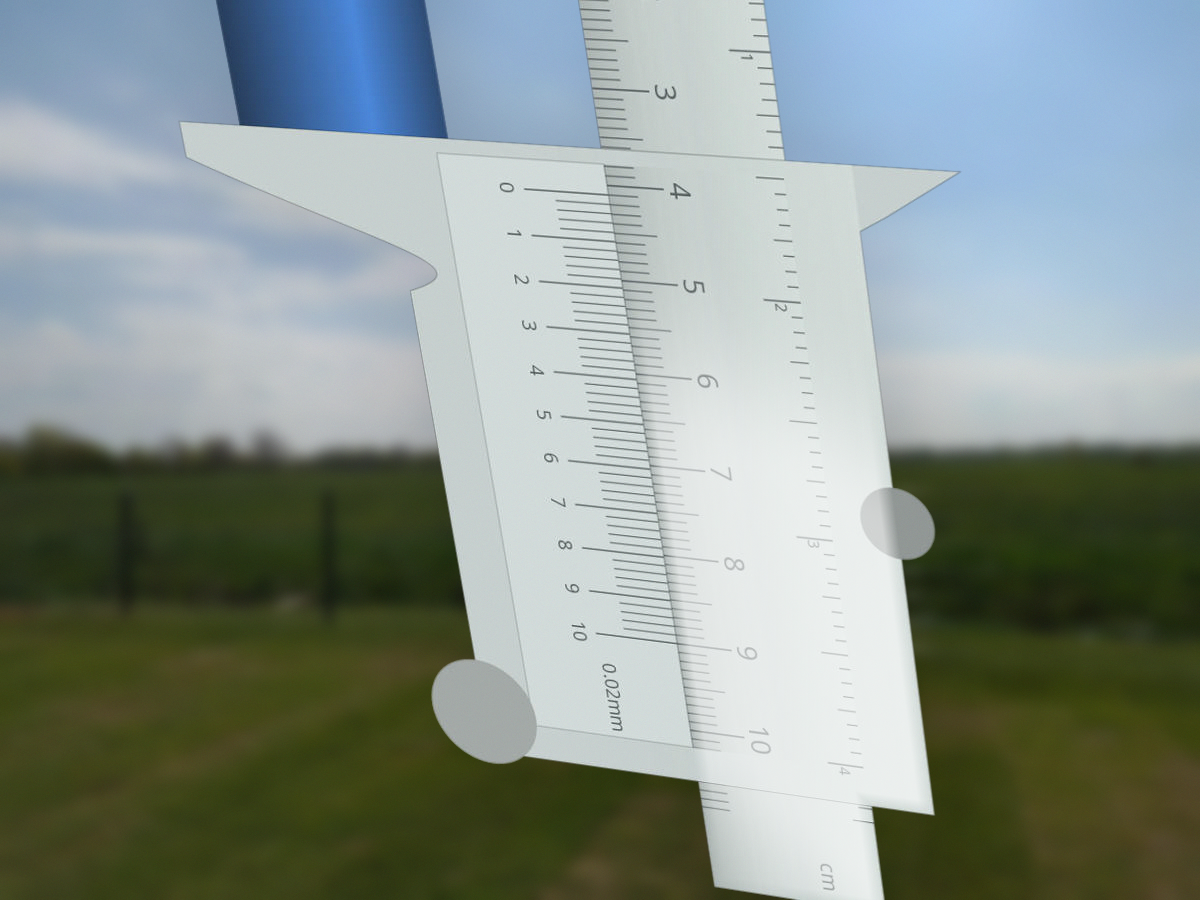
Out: 41.0; mm
